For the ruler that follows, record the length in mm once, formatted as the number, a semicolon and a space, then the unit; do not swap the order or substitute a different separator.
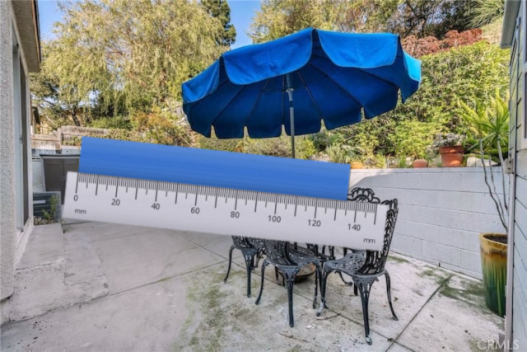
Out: 135; mm
